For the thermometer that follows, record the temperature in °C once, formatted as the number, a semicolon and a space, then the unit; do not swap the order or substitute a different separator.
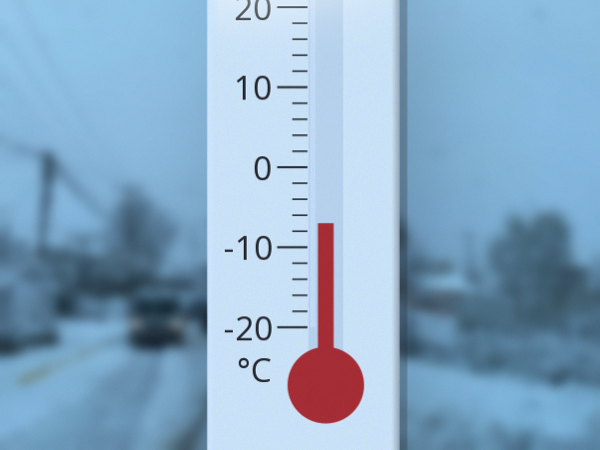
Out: -7; °C
